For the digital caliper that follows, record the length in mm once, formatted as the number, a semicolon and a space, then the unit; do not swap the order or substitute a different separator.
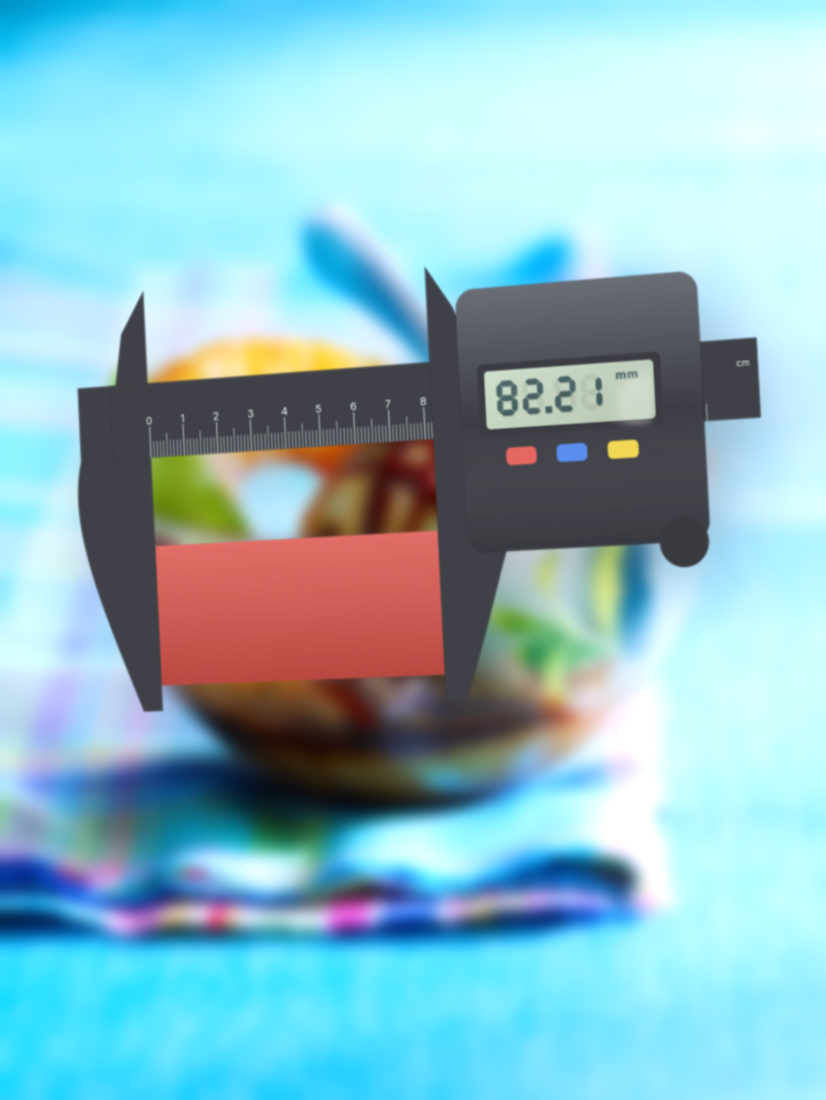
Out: 82.21; mm
